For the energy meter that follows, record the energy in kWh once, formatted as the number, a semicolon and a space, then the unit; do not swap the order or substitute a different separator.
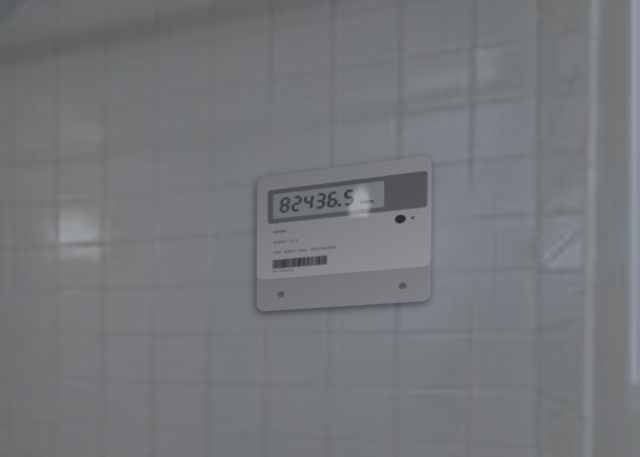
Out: 82436.5; kWh
